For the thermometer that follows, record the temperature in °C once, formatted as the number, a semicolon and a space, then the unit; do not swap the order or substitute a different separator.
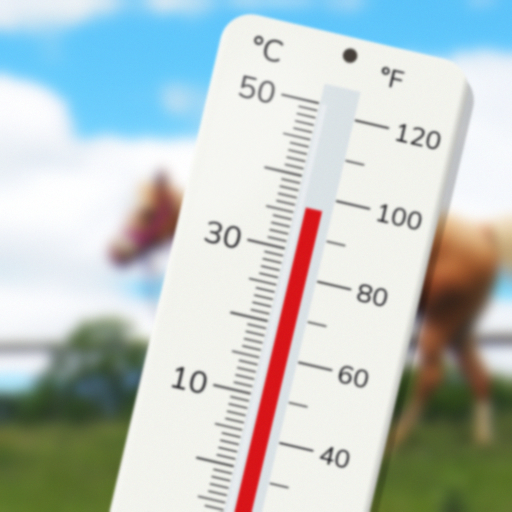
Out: 36; °C
